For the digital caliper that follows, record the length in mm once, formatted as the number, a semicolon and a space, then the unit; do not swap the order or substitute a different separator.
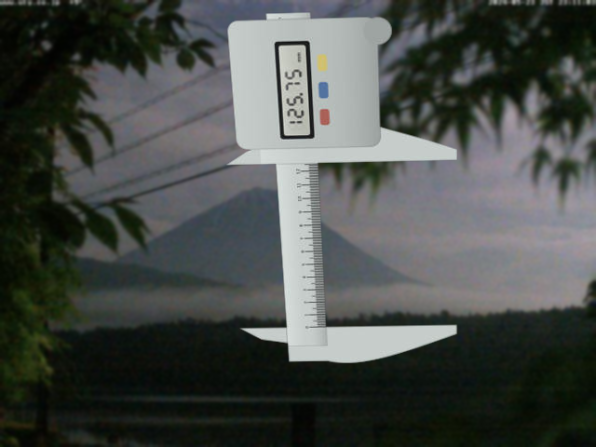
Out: 125.75; mm
